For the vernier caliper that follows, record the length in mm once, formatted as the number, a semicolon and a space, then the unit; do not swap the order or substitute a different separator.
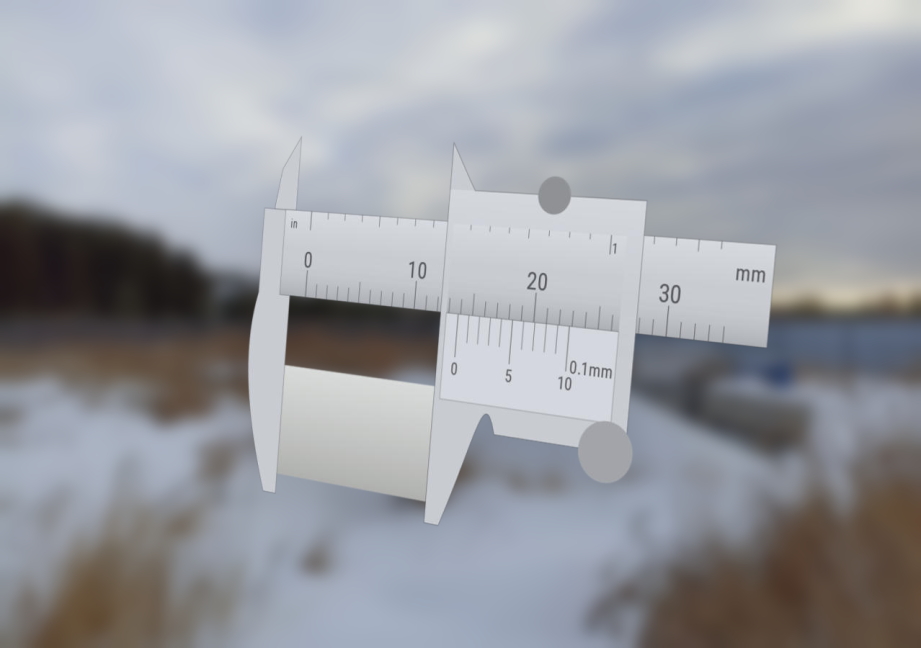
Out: 13.8; mm
